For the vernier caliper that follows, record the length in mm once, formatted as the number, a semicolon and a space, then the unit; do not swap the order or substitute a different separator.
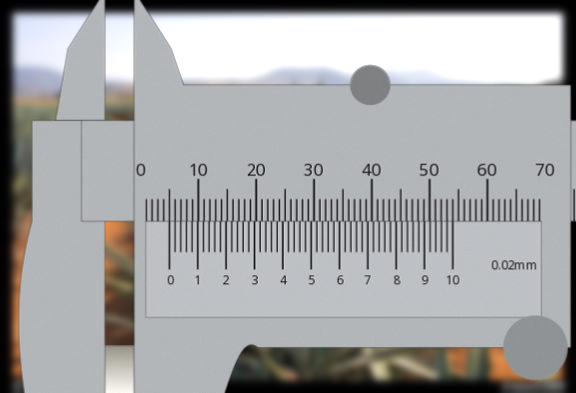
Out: 5.0; mm
